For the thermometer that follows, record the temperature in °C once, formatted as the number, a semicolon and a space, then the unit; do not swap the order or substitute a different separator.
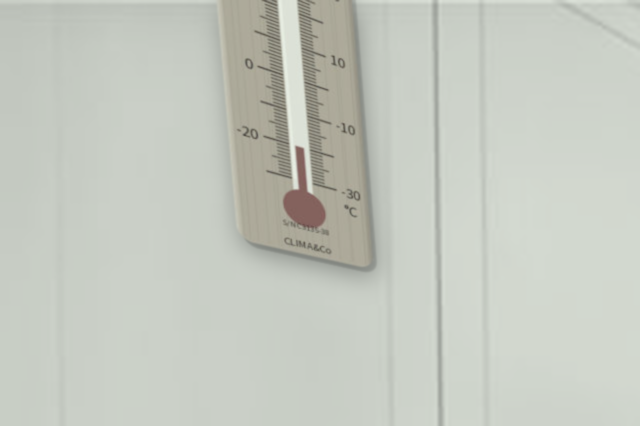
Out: -20; °C
